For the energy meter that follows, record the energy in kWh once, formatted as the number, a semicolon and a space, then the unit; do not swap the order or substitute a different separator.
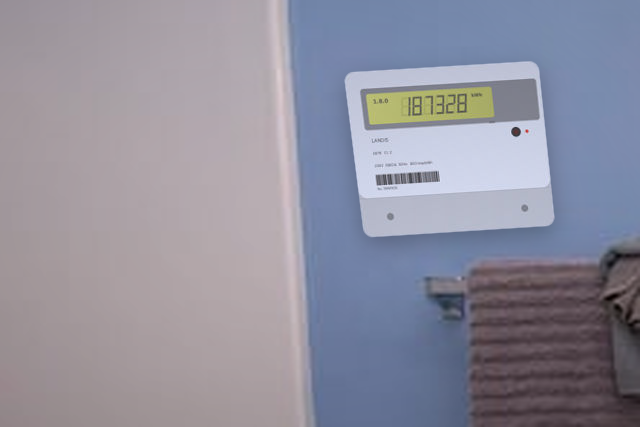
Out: 187328; kWh
